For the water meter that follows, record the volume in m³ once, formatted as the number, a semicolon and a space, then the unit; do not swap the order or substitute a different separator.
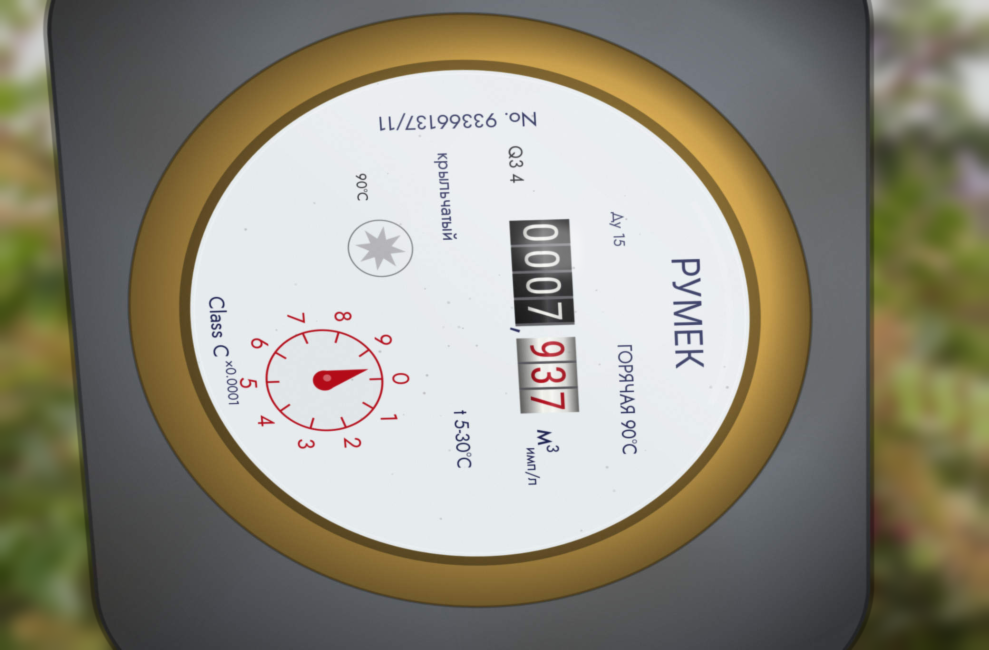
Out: 7.9369; m³
